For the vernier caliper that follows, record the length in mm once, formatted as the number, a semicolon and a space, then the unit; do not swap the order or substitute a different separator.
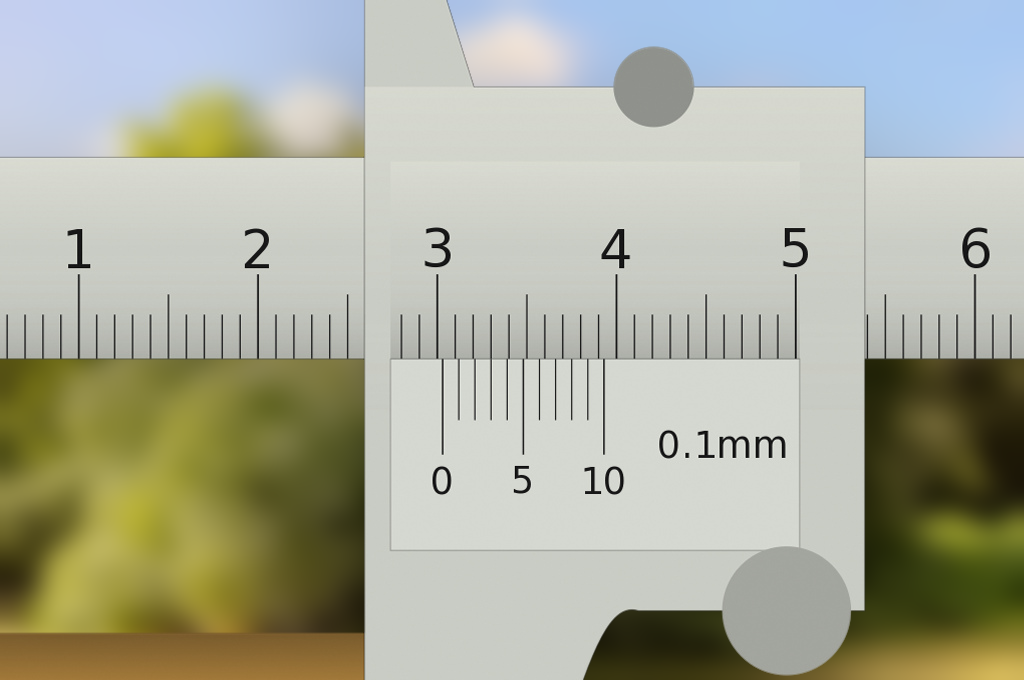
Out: 30.3; mm
